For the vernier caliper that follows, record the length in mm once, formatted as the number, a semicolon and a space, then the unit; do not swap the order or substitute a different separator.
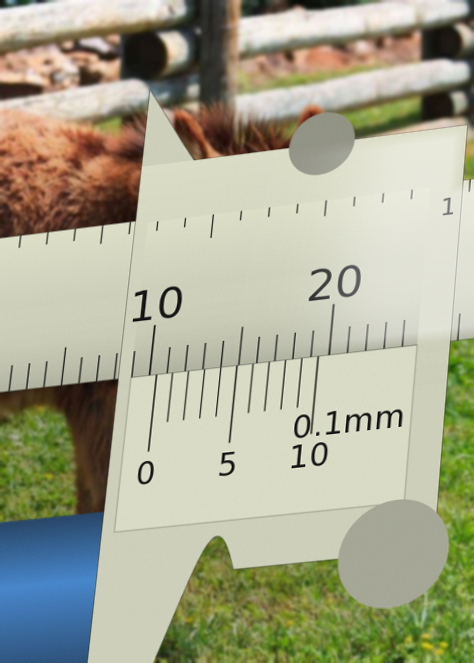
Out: 10.4; mm
